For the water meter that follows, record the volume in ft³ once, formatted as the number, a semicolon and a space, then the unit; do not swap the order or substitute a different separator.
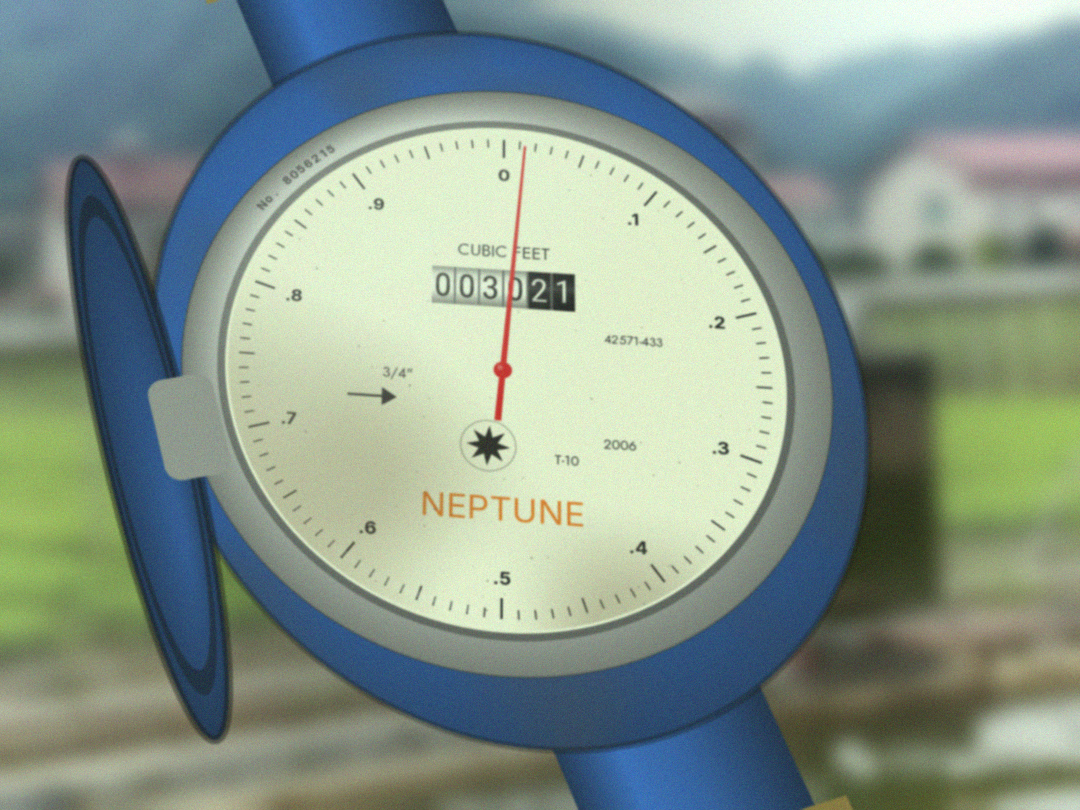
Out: 3021.01; ft³
